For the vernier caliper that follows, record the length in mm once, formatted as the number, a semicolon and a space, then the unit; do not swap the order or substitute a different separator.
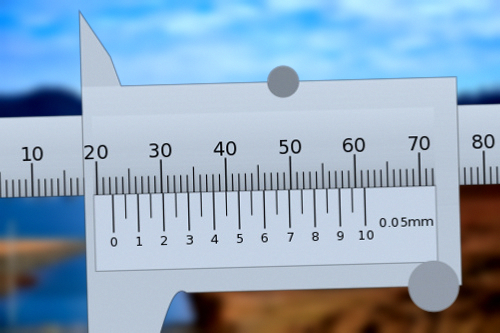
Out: 22.4; mm
